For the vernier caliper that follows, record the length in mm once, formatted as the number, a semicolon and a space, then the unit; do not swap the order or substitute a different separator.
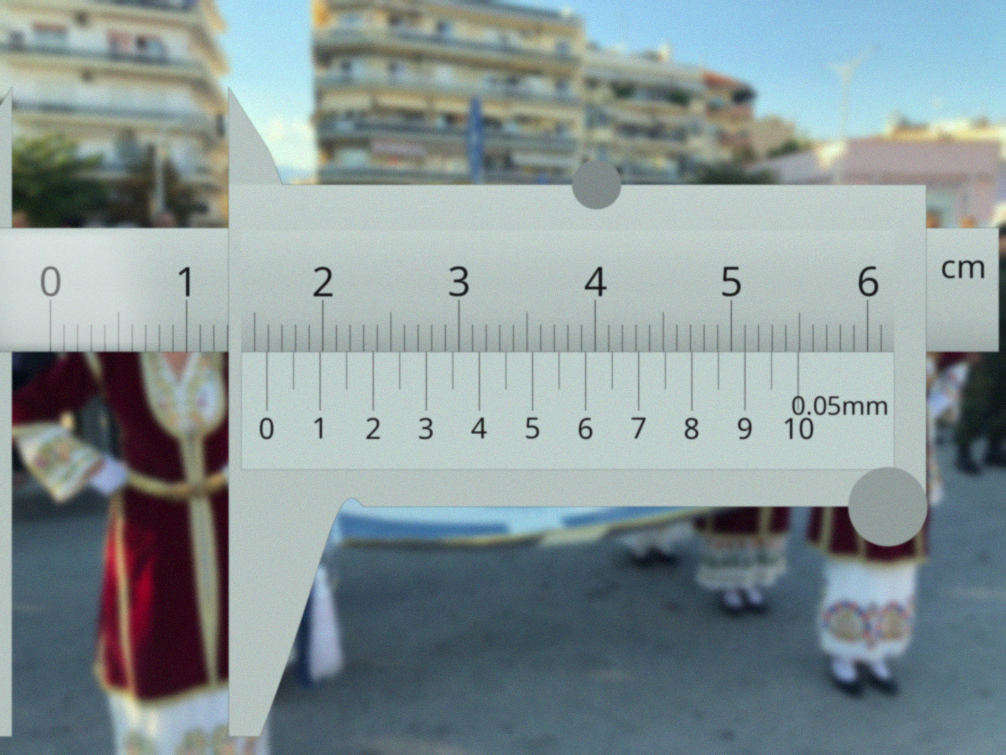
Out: 15.9; mm
